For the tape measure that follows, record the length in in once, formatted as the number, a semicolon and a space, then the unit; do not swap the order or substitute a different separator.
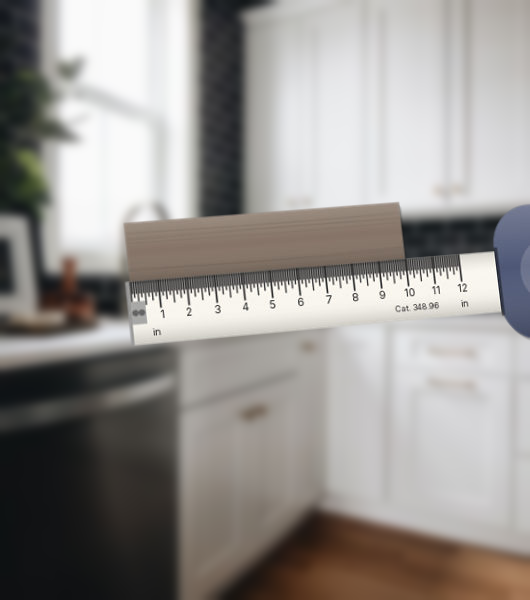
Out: 10; in
